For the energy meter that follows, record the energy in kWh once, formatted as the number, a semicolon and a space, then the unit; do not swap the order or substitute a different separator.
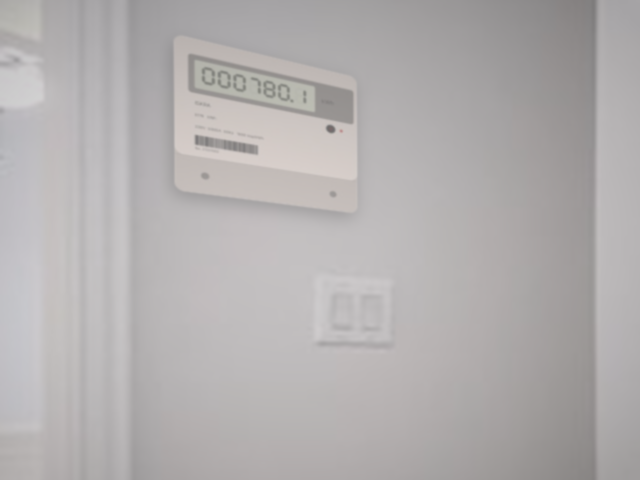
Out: 780.1; kWh
